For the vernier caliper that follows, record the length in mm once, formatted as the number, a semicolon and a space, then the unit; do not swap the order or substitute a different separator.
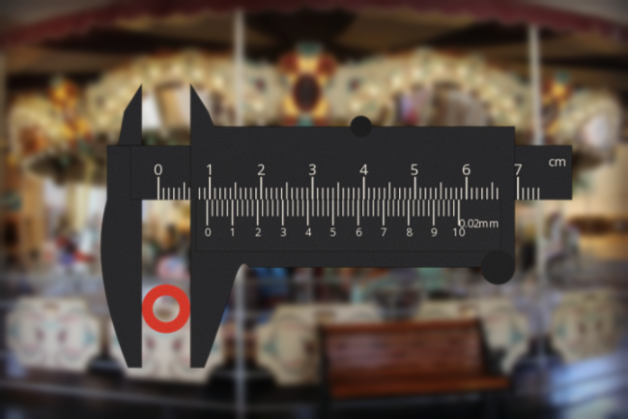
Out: 9.5; mm
